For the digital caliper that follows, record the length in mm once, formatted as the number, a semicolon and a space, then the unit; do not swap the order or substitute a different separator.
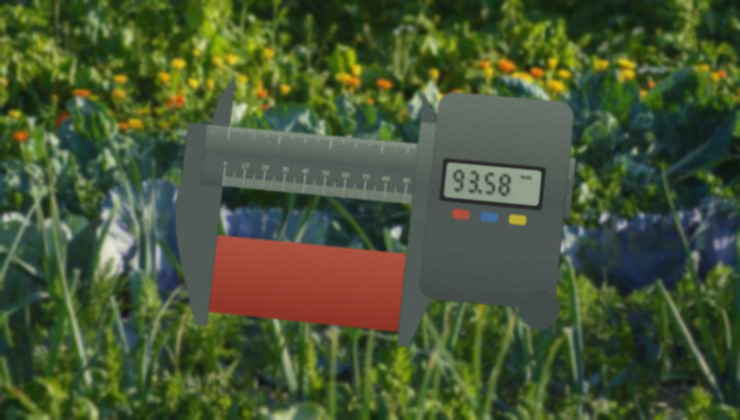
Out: 93.58; mm
